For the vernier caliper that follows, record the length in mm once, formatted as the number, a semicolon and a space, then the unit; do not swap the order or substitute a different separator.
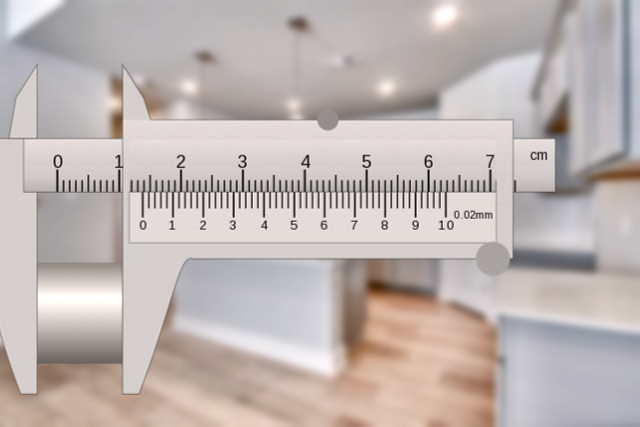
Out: 13.8; mm
